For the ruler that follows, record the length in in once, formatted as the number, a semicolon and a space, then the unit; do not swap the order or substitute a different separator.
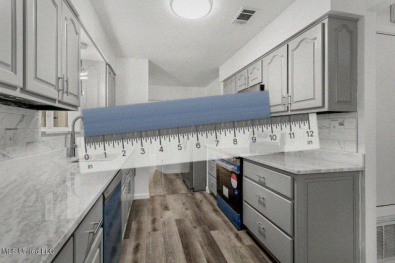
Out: 10; in
